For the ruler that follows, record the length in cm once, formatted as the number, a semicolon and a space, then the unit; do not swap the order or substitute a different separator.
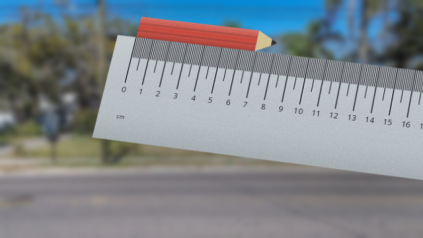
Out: 8; cm
